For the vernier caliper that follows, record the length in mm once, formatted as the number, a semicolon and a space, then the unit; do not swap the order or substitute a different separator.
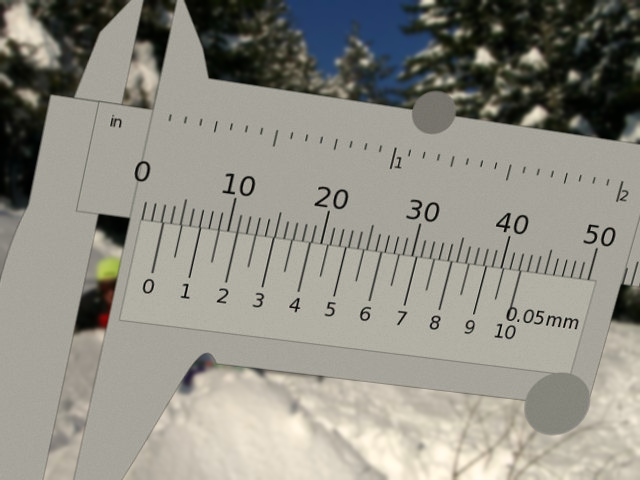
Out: 3.2; mm
